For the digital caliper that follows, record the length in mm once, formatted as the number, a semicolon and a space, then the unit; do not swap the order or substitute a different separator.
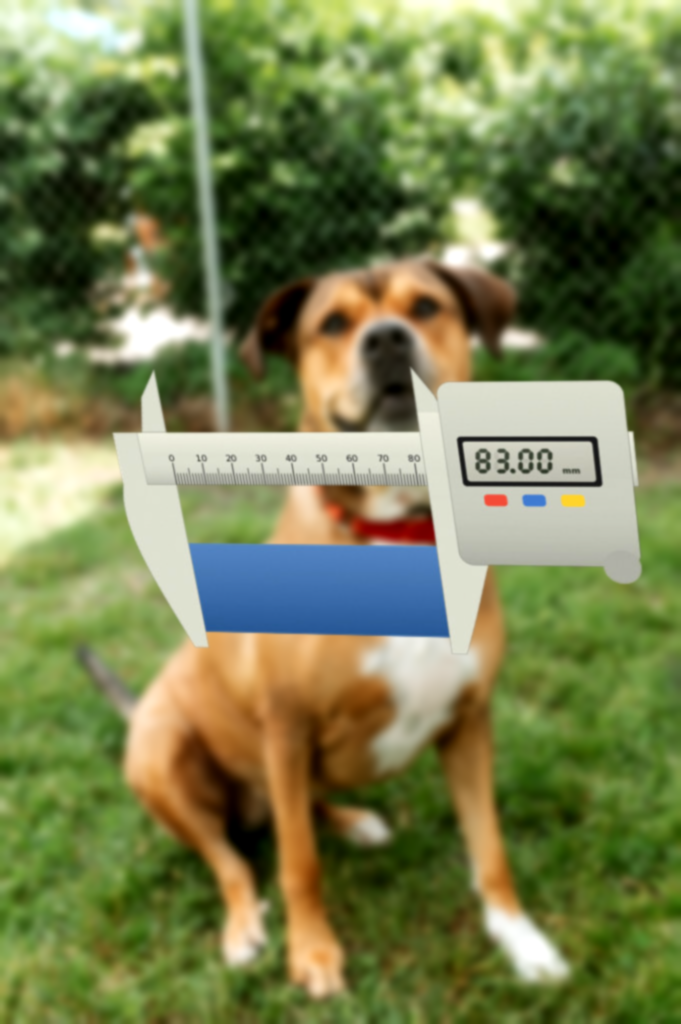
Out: 83.00; mm
